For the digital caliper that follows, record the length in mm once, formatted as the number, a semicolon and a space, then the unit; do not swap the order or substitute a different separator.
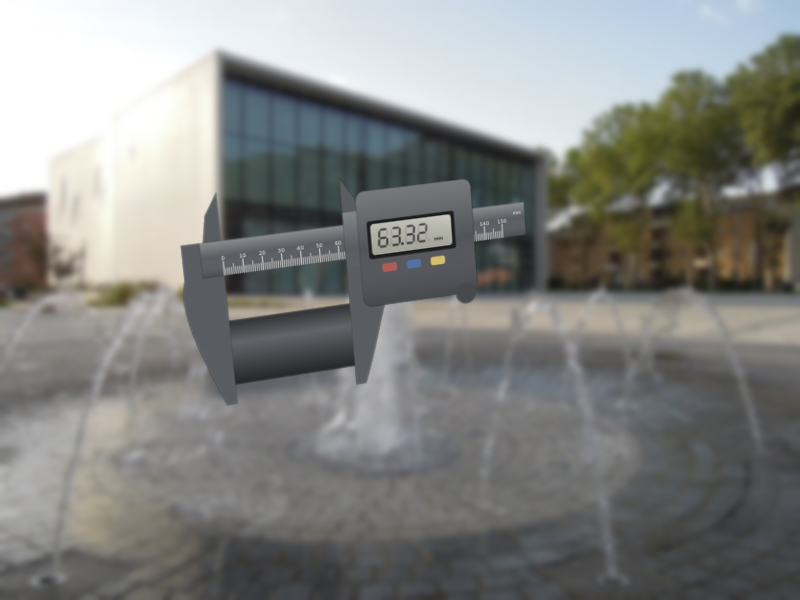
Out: 63.32; mm
